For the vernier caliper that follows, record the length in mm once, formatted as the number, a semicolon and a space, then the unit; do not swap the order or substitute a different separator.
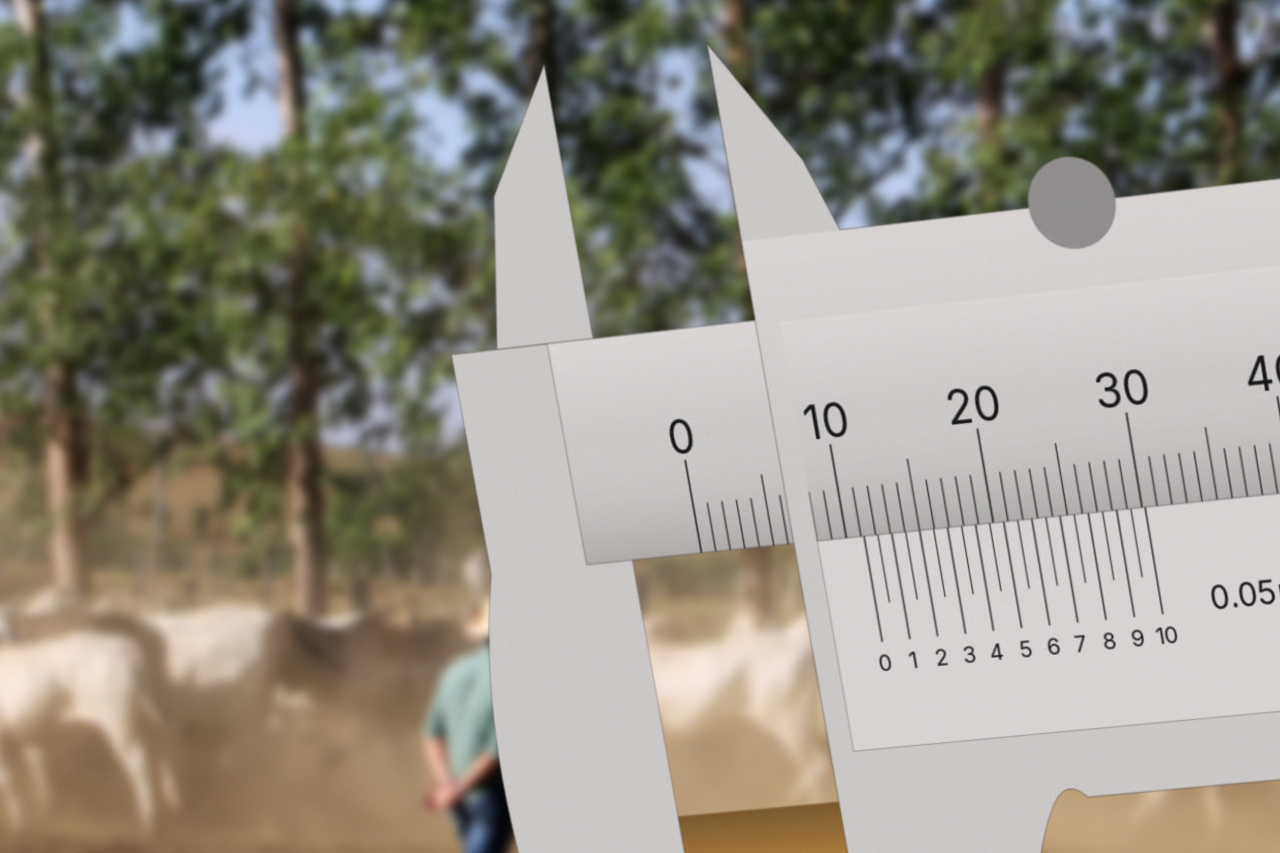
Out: 11.2; mm
